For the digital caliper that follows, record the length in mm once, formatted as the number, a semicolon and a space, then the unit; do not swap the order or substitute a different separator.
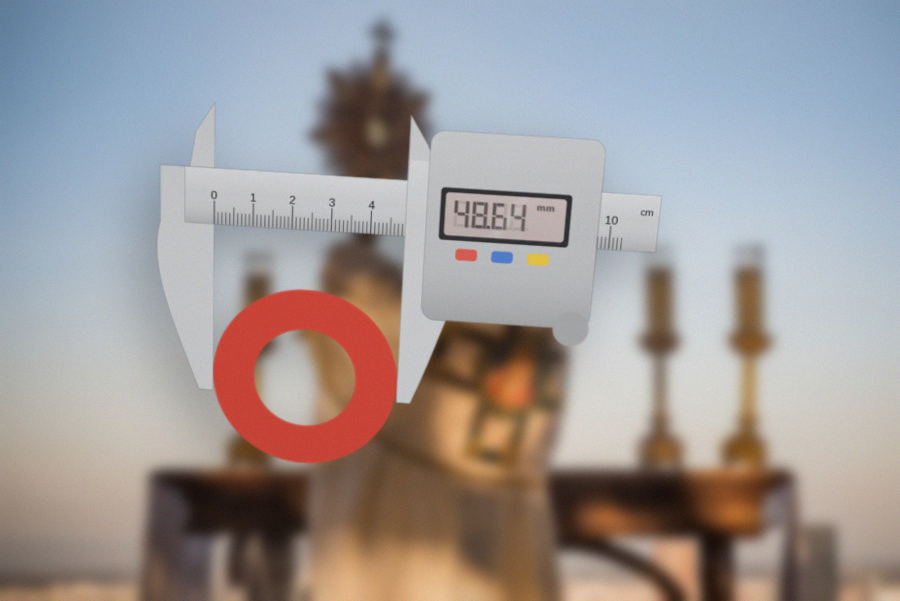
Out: 48.64; mm
